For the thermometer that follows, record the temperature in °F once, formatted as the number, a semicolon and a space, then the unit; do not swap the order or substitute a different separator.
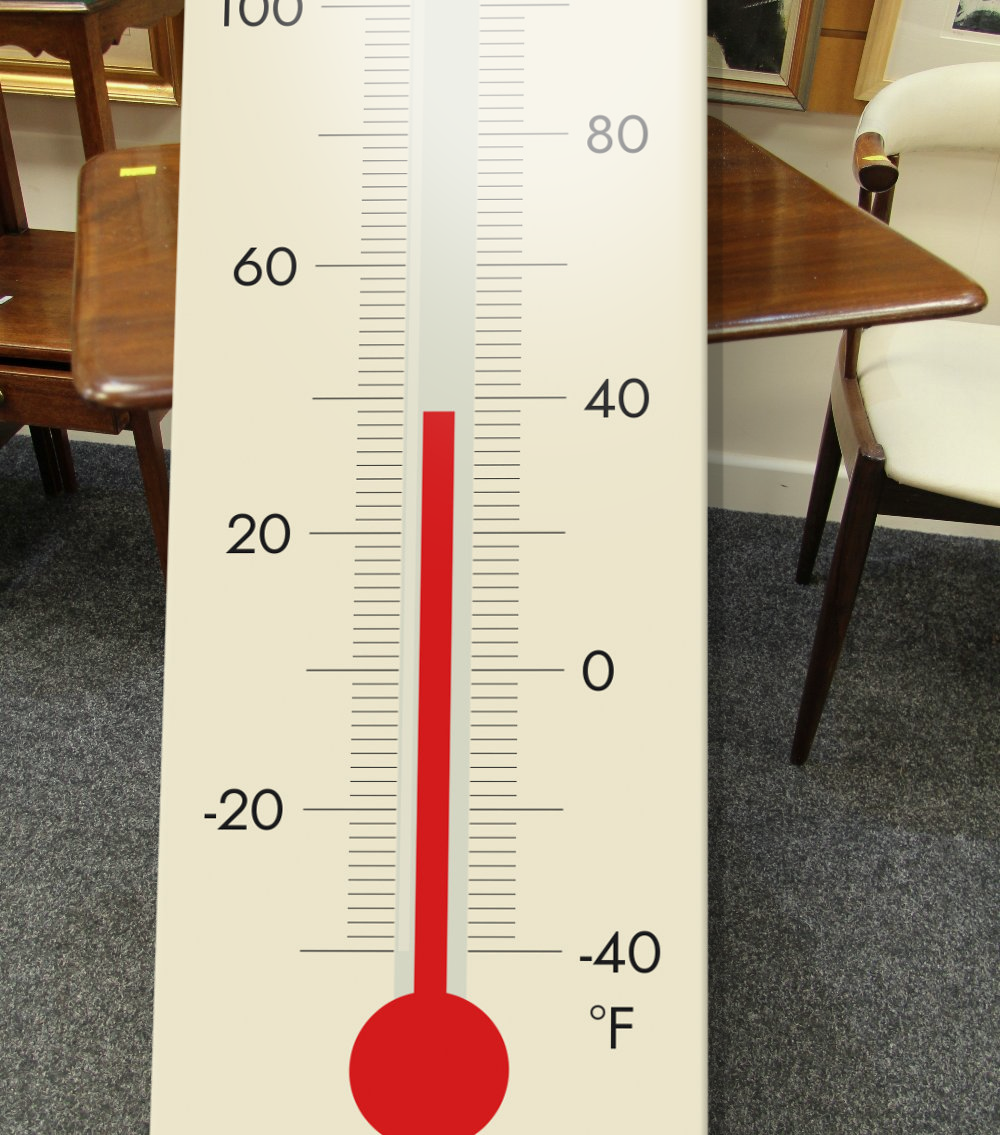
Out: 38; °F
